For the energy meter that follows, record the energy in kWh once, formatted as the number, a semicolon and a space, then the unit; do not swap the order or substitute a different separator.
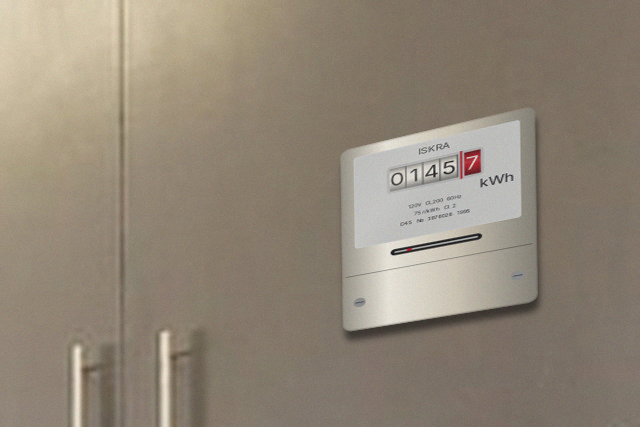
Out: 145.7; kWh
